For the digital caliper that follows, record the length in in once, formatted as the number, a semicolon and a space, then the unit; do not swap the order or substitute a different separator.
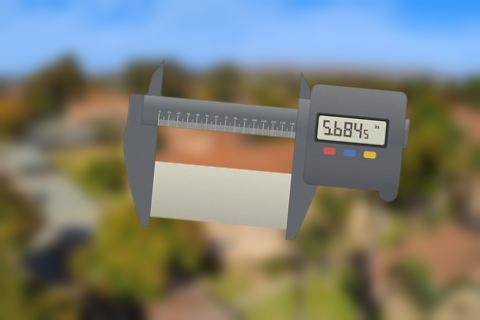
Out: 5.6845; in
